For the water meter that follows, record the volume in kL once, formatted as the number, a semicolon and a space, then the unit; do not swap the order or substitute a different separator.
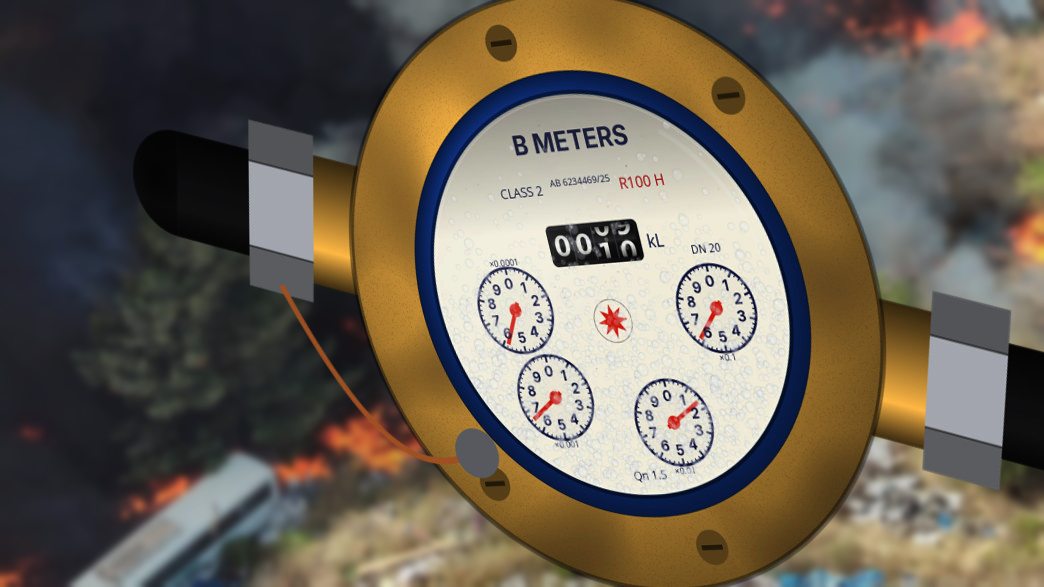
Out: 9.6165; kL
